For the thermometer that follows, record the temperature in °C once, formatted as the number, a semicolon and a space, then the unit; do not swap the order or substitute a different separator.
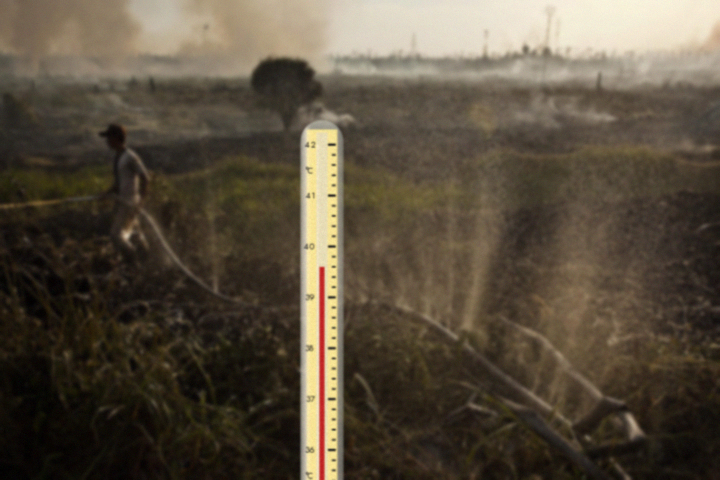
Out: 39.6; °C
